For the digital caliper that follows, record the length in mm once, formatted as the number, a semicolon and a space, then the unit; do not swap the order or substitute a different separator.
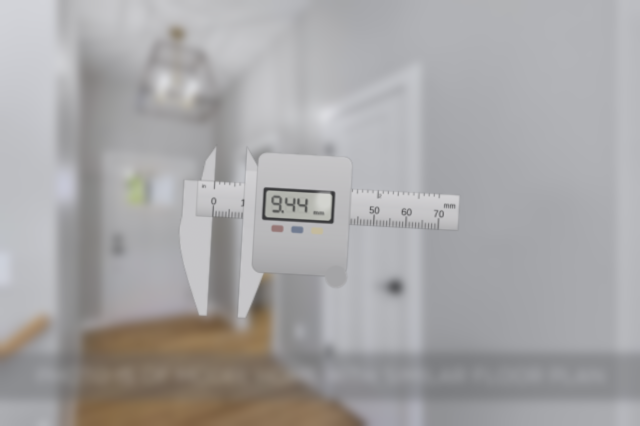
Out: 9.44; mm
